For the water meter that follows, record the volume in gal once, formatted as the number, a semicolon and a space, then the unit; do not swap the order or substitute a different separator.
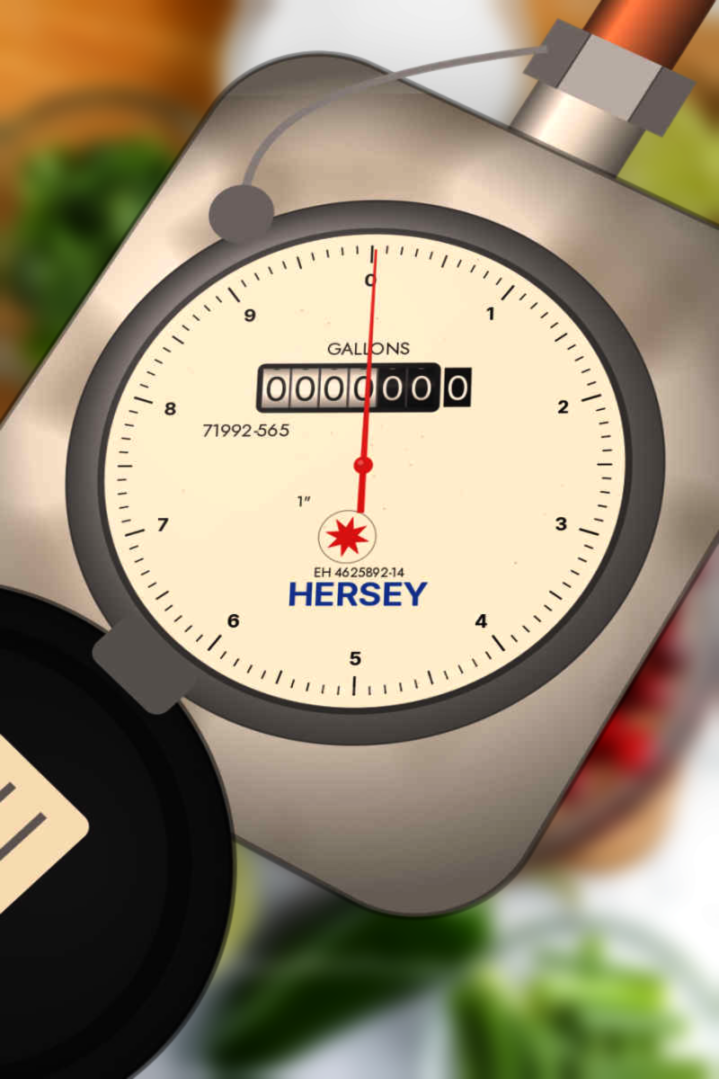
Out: 0.0; gal
